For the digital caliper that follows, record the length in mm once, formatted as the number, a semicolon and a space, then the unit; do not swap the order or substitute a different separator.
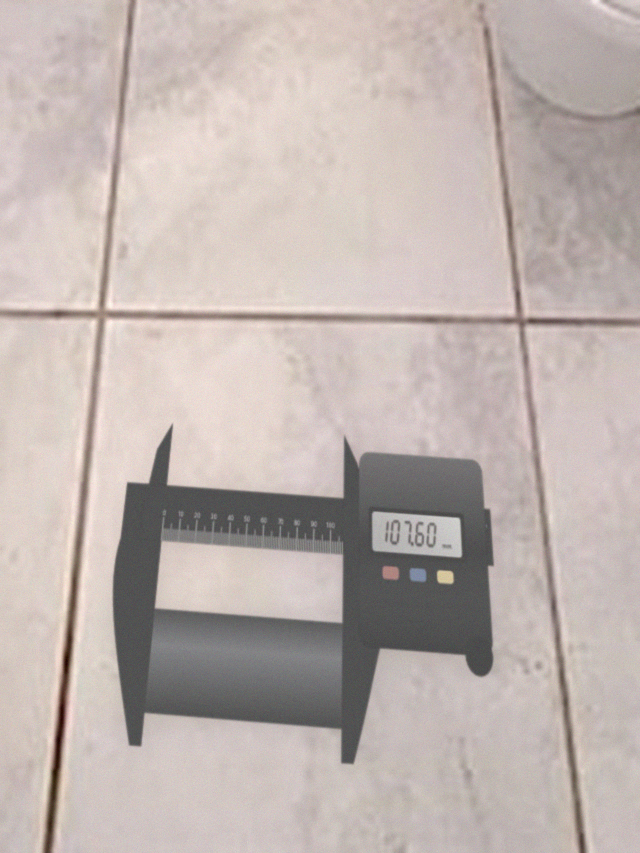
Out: 107.60; mm
